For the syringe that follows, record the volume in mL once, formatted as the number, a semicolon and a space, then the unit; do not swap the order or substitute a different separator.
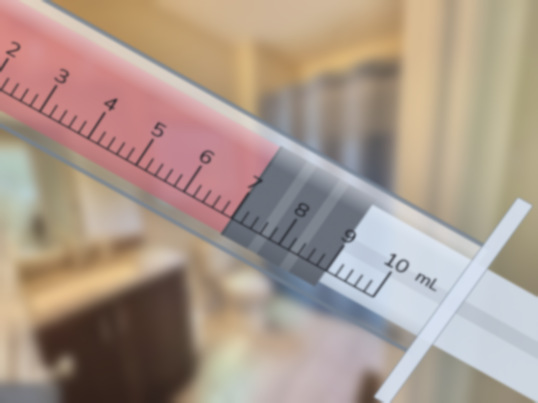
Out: 7; mL
